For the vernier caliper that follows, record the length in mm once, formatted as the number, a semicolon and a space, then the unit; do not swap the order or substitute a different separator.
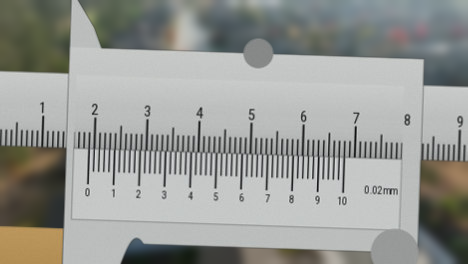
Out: 19.0; mm
